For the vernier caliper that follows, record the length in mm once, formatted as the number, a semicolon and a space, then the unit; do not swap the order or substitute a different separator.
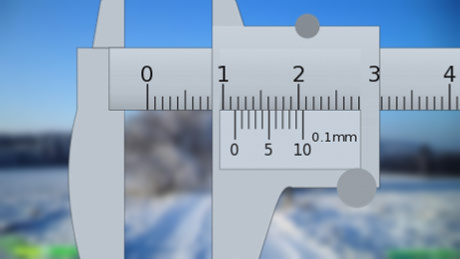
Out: 11.6; mm
